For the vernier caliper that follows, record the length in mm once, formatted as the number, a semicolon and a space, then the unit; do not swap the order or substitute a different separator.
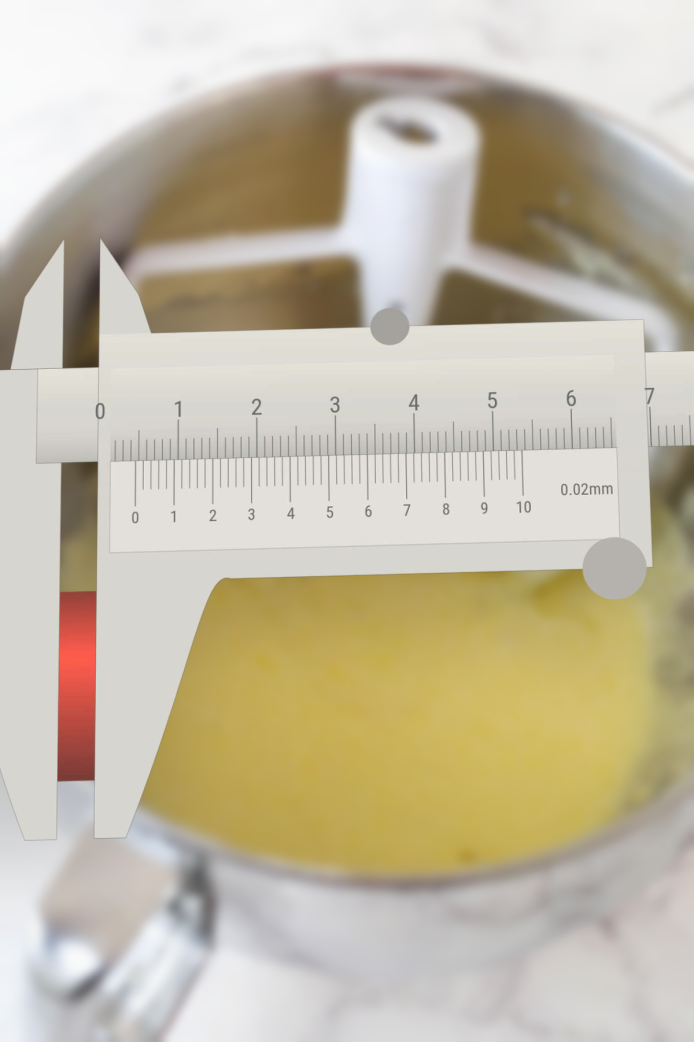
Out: 4.6; mm
